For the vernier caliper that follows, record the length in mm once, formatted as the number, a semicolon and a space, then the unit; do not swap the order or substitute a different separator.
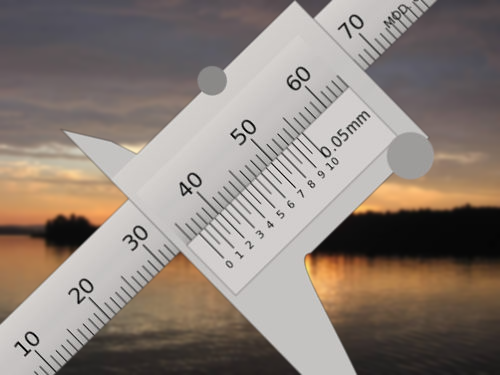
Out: 36.4; mm
